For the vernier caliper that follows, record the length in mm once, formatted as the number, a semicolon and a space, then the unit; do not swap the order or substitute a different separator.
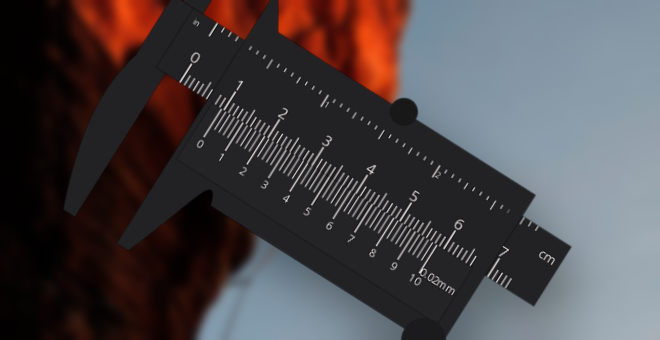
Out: 9.5; mm
